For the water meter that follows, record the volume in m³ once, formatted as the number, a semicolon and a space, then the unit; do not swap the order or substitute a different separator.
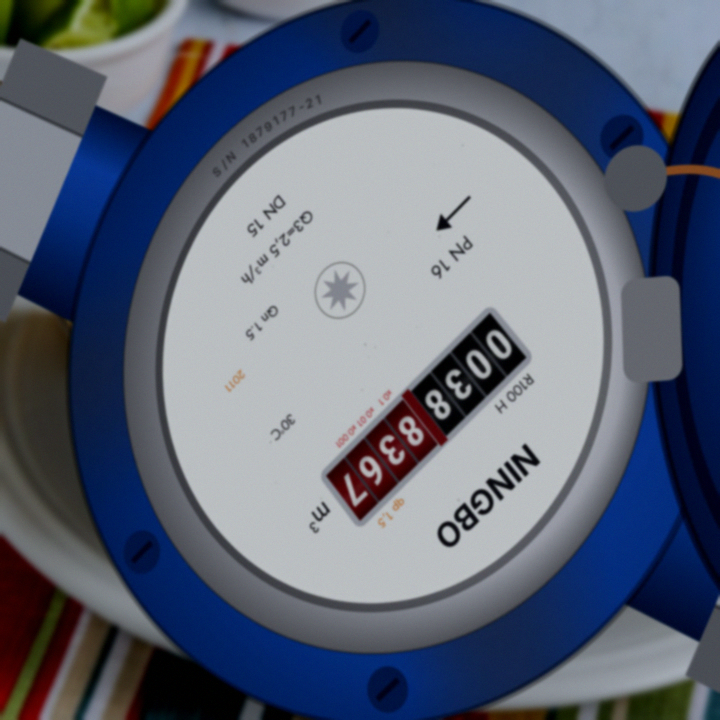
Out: 38.8367; m³
